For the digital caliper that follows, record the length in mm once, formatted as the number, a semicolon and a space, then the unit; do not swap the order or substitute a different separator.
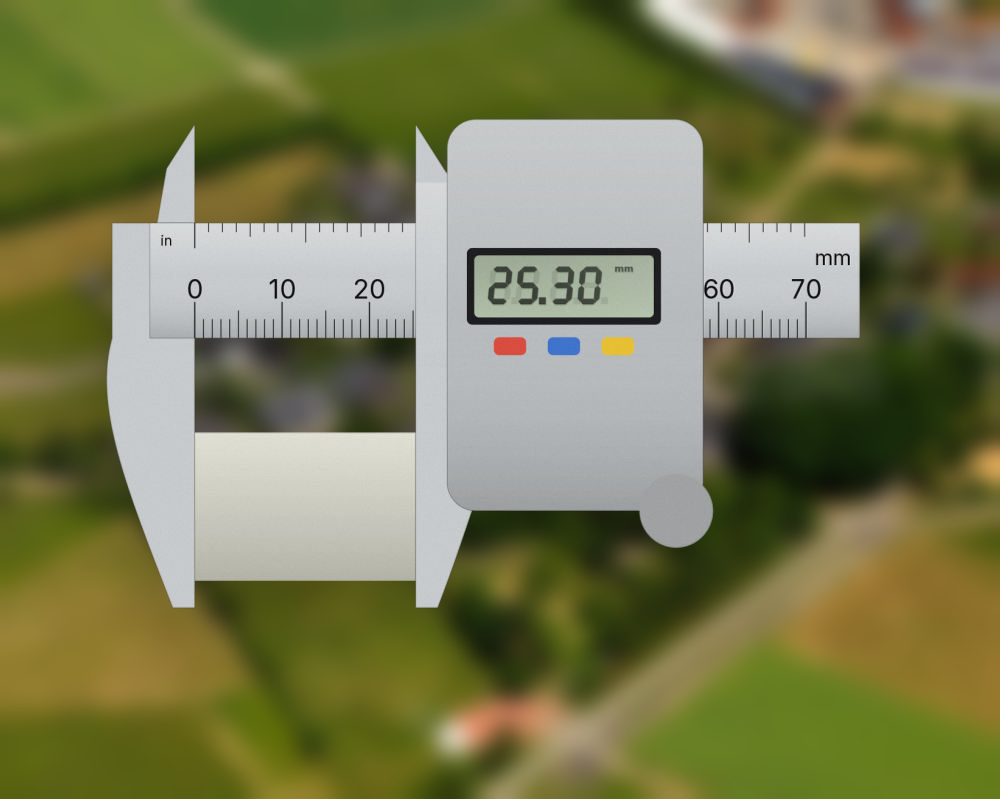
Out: 25.30; mm
